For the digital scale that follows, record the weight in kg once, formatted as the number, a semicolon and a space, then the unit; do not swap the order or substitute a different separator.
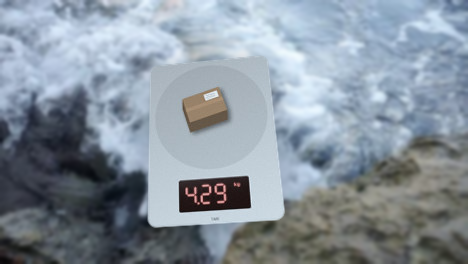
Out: 4.29; kg
